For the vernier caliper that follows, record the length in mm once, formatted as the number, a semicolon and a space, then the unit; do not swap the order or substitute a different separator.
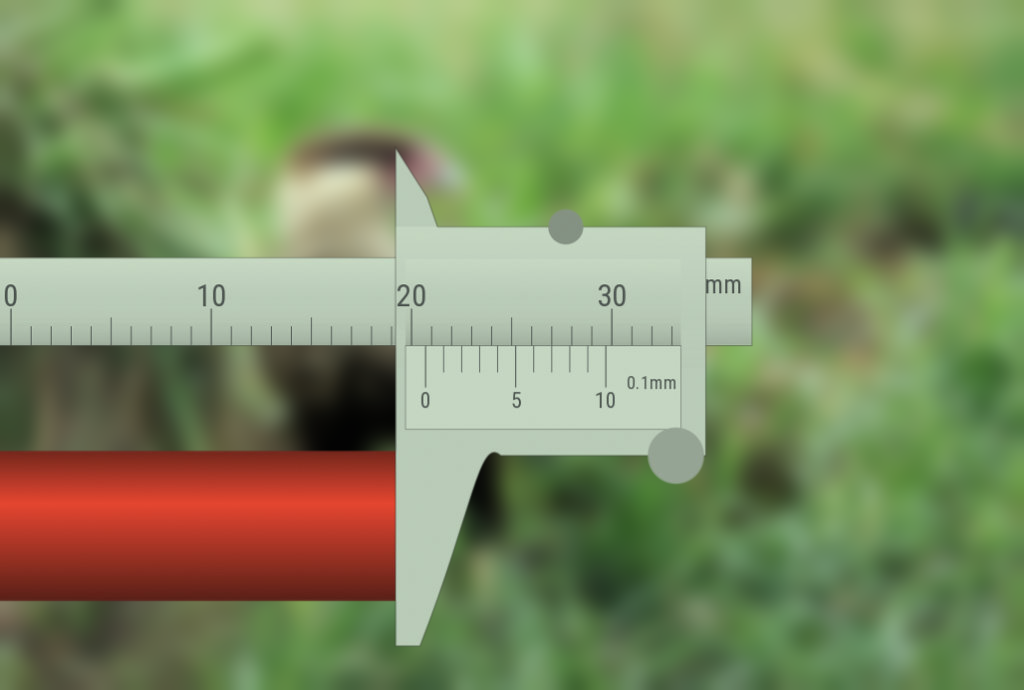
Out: 20.7; mm
